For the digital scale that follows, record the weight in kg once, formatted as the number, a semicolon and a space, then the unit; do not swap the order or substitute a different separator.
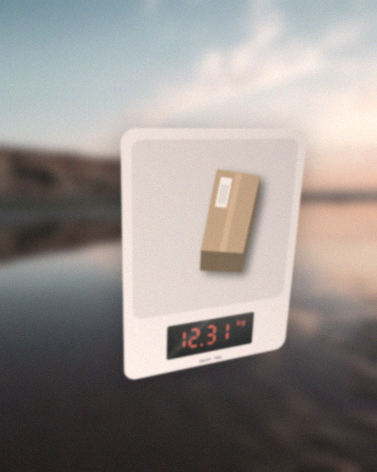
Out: 12.31; kg
